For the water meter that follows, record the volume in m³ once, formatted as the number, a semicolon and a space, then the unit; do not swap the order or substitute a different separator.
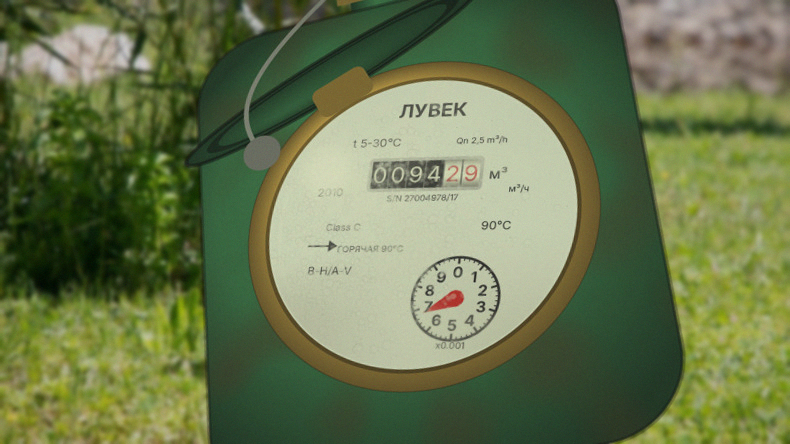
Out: 94.296; m³
